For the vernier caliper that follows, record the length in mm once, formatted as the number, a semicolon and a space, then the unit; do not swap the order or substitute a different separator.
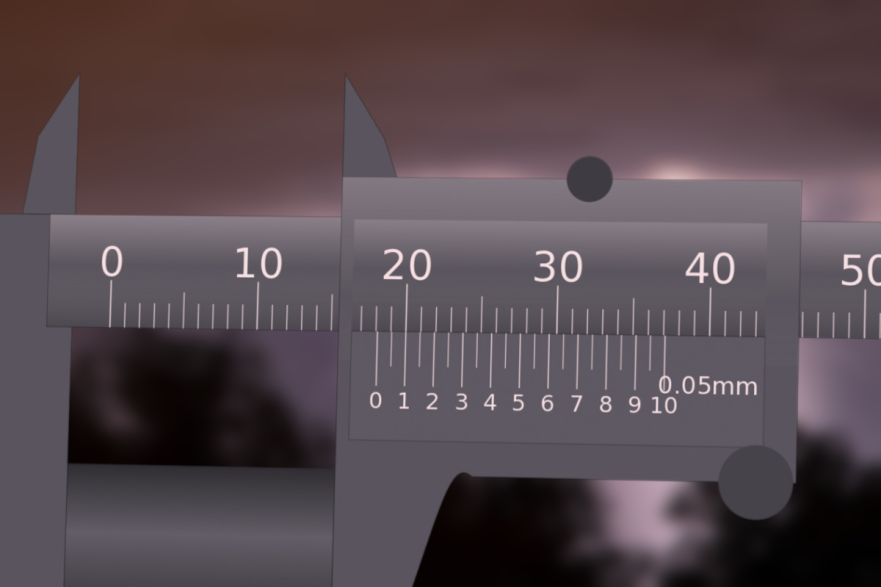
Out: 18.1; mm
